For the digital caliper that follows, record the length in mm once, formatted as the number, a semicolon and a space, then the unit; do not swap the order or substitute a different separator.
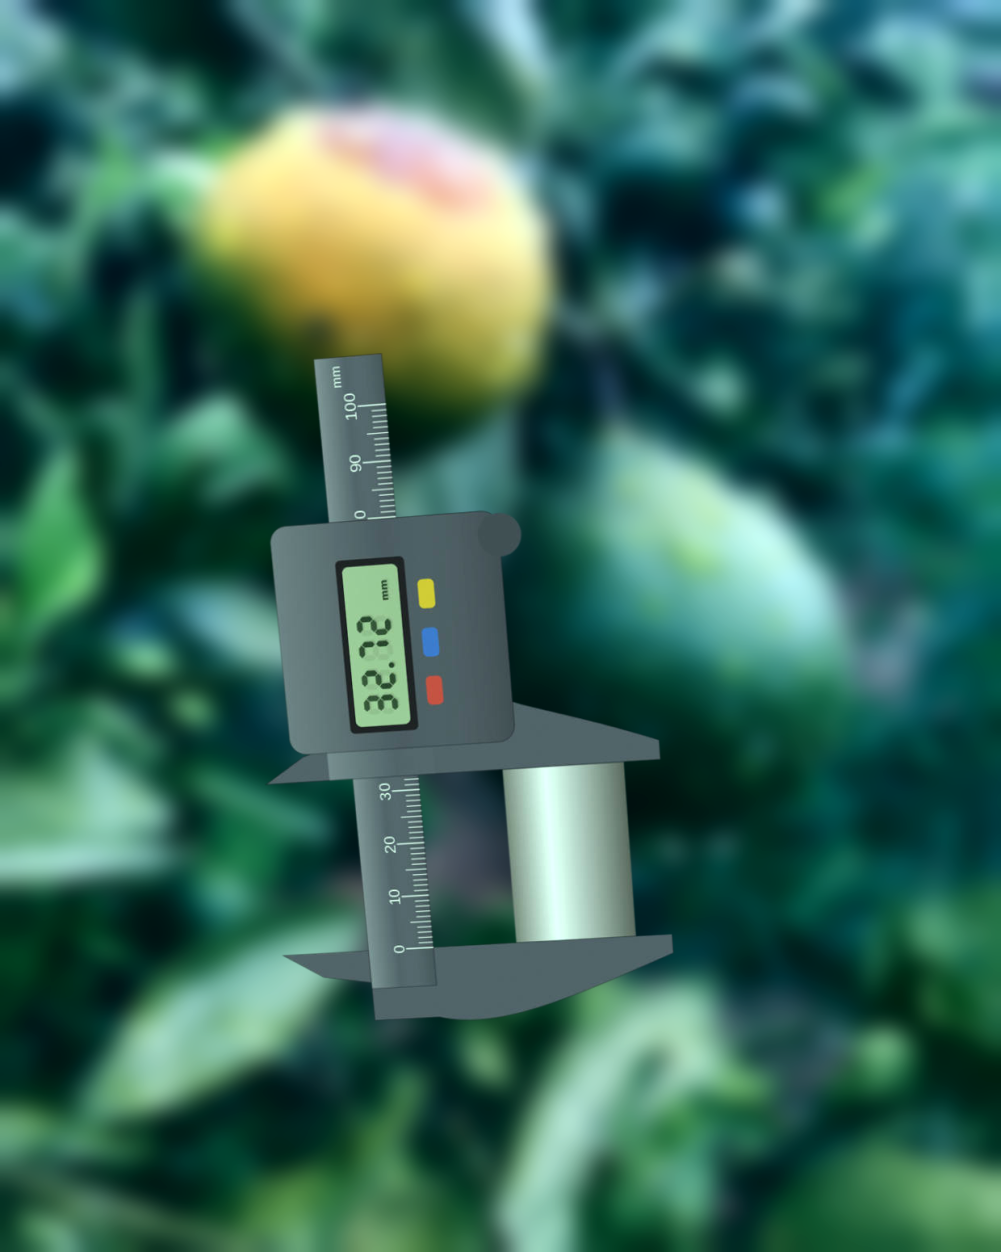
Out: 32.72; mm
